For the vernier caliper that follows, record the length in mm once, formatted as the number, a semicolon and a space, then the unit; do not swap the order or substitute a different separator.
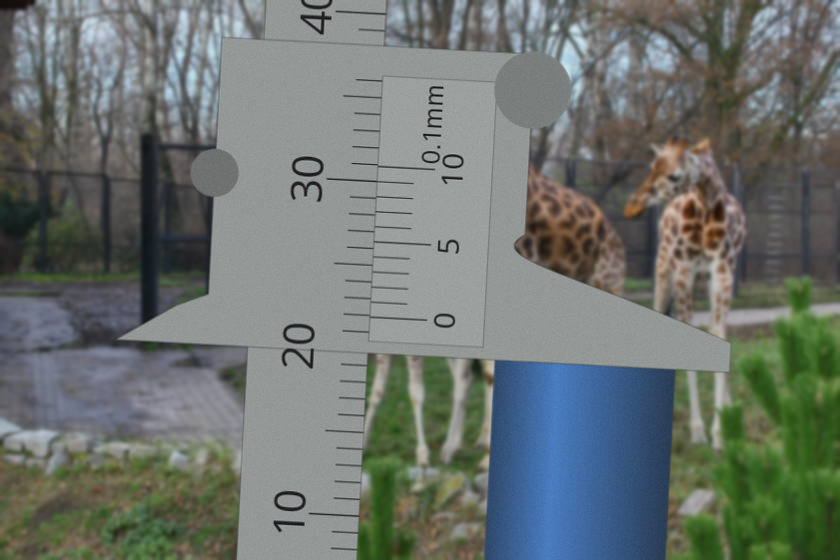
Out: 21.9; mm
